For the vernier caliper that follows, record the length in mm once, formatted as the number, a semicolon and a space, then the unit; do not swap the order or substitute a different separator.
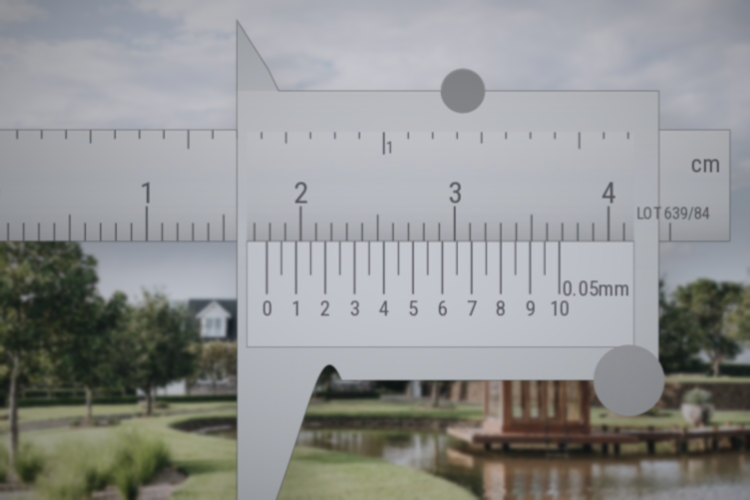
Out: 17.8; mm
